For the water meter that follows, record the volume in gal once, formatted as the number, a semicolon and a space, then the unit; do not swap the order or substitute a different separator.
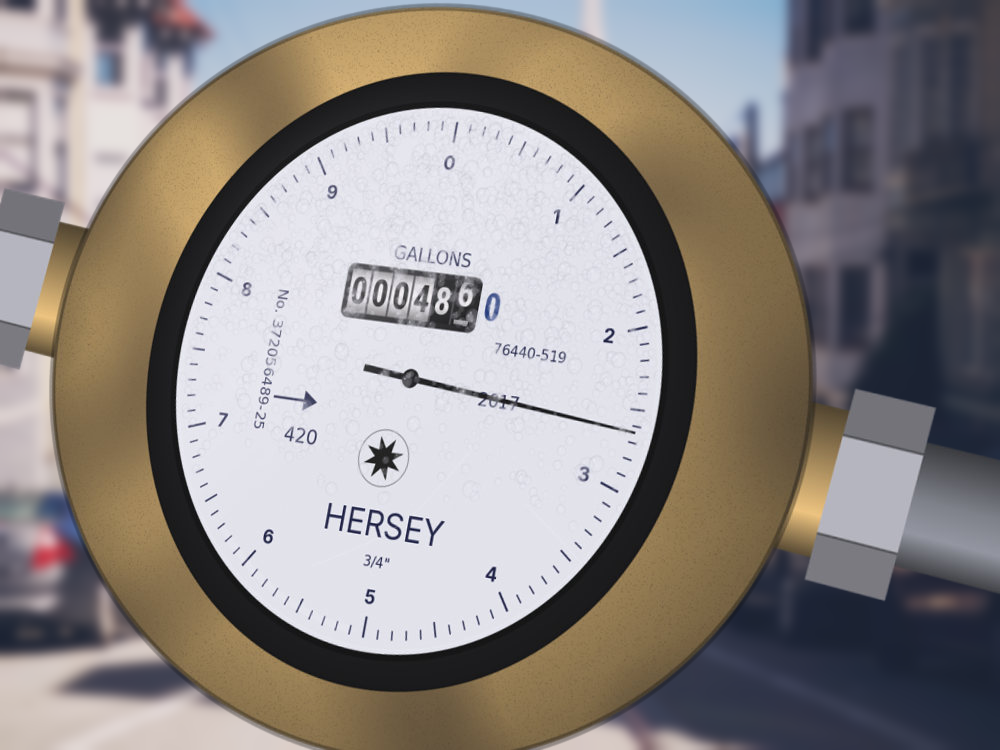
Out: 4862.6; gal
